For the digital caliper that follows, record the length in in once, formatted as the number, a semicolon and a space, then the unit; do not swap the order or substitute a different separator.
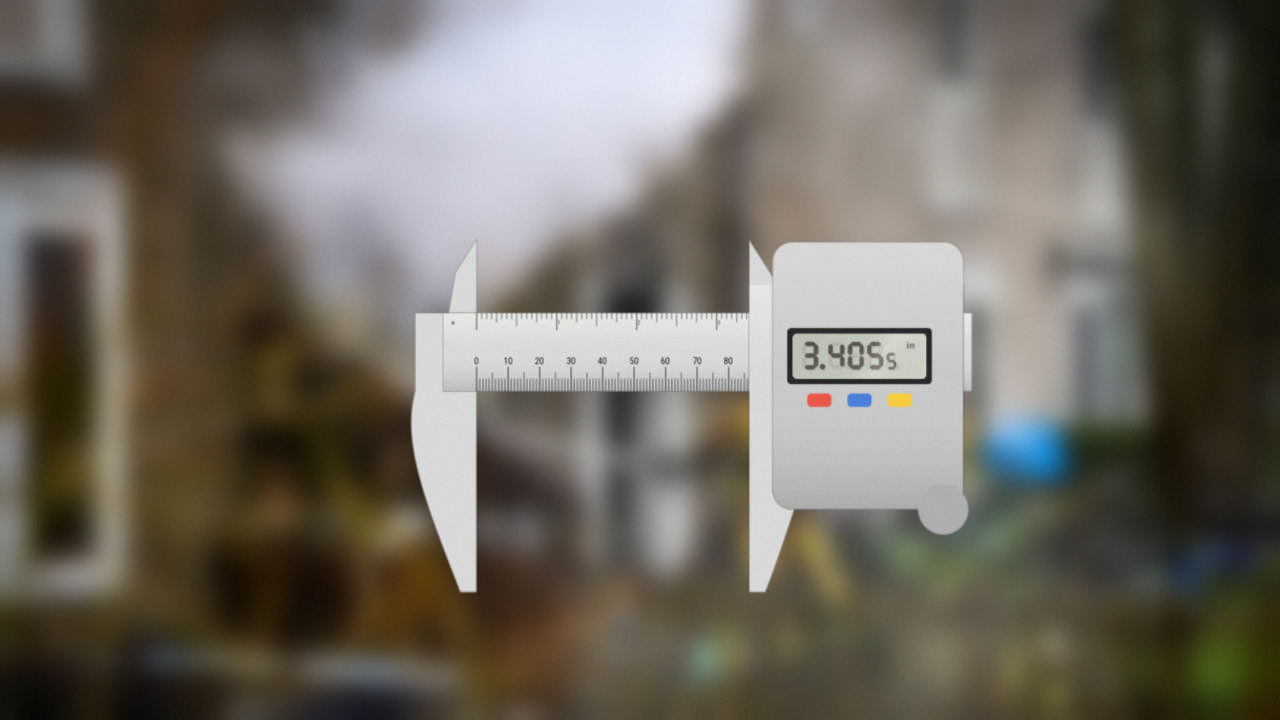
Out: 3.4055; in
